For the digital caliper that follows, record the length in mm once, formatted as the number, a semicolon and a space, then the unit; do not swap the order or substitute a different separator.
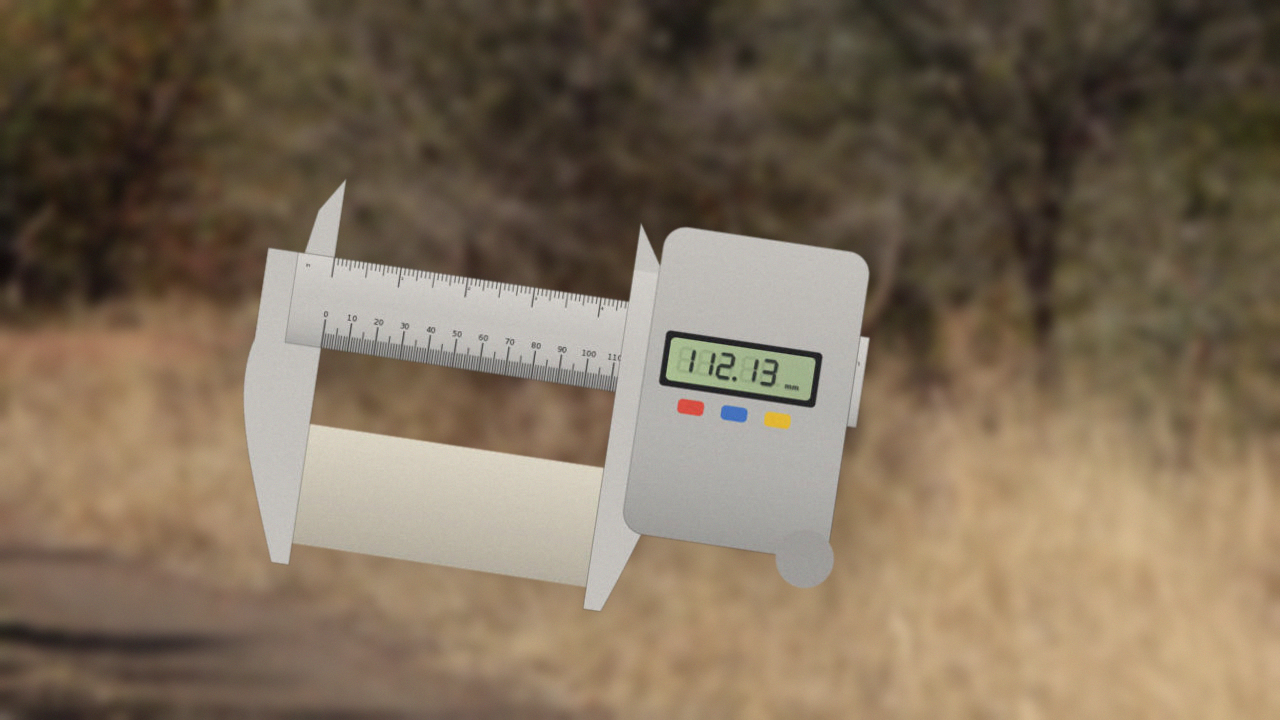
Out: 112.13; mm
